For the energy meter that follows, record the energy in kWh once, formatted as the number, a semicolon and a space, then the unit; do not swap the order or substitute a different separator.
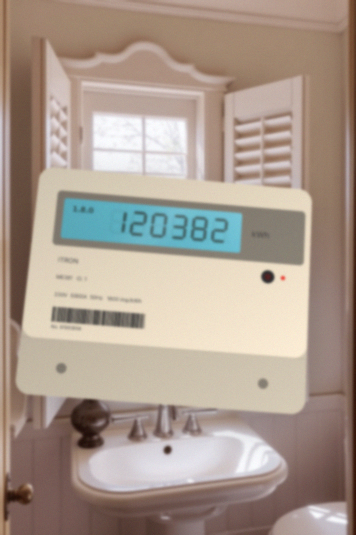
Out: 120382; kWh
